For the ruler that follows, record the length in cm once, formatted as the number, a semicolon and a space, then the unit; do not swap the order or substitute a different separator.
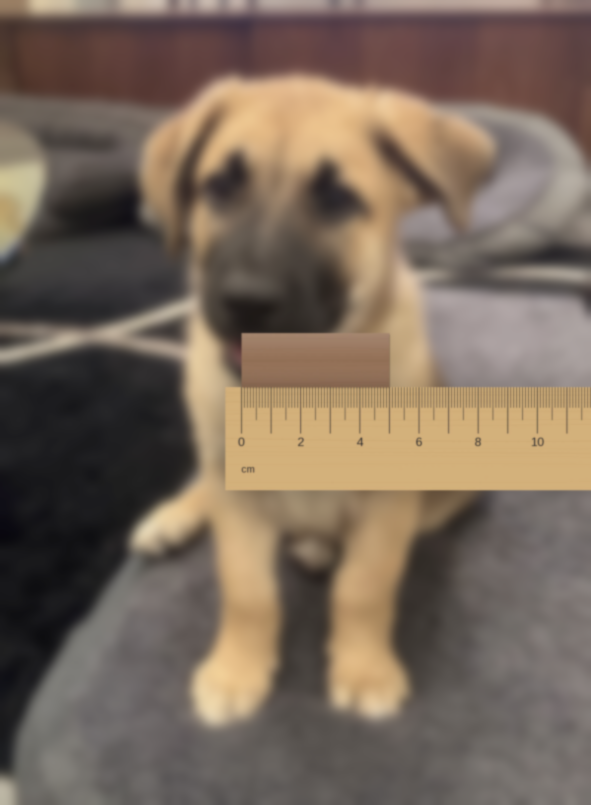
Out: 5; cm
